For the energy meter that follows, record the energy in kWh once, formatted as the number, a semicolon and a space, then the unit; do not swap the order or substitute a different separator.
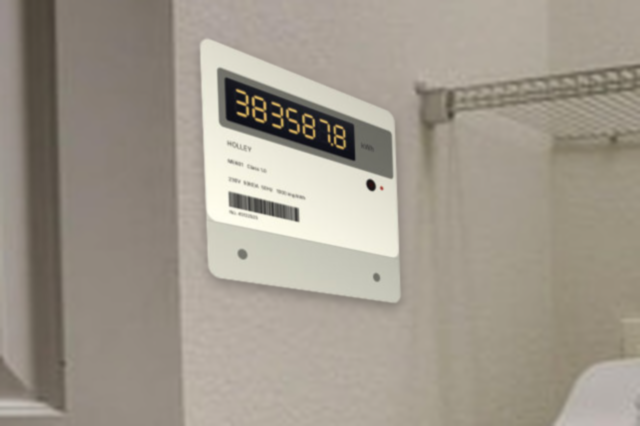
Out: 383587.8; kWh
